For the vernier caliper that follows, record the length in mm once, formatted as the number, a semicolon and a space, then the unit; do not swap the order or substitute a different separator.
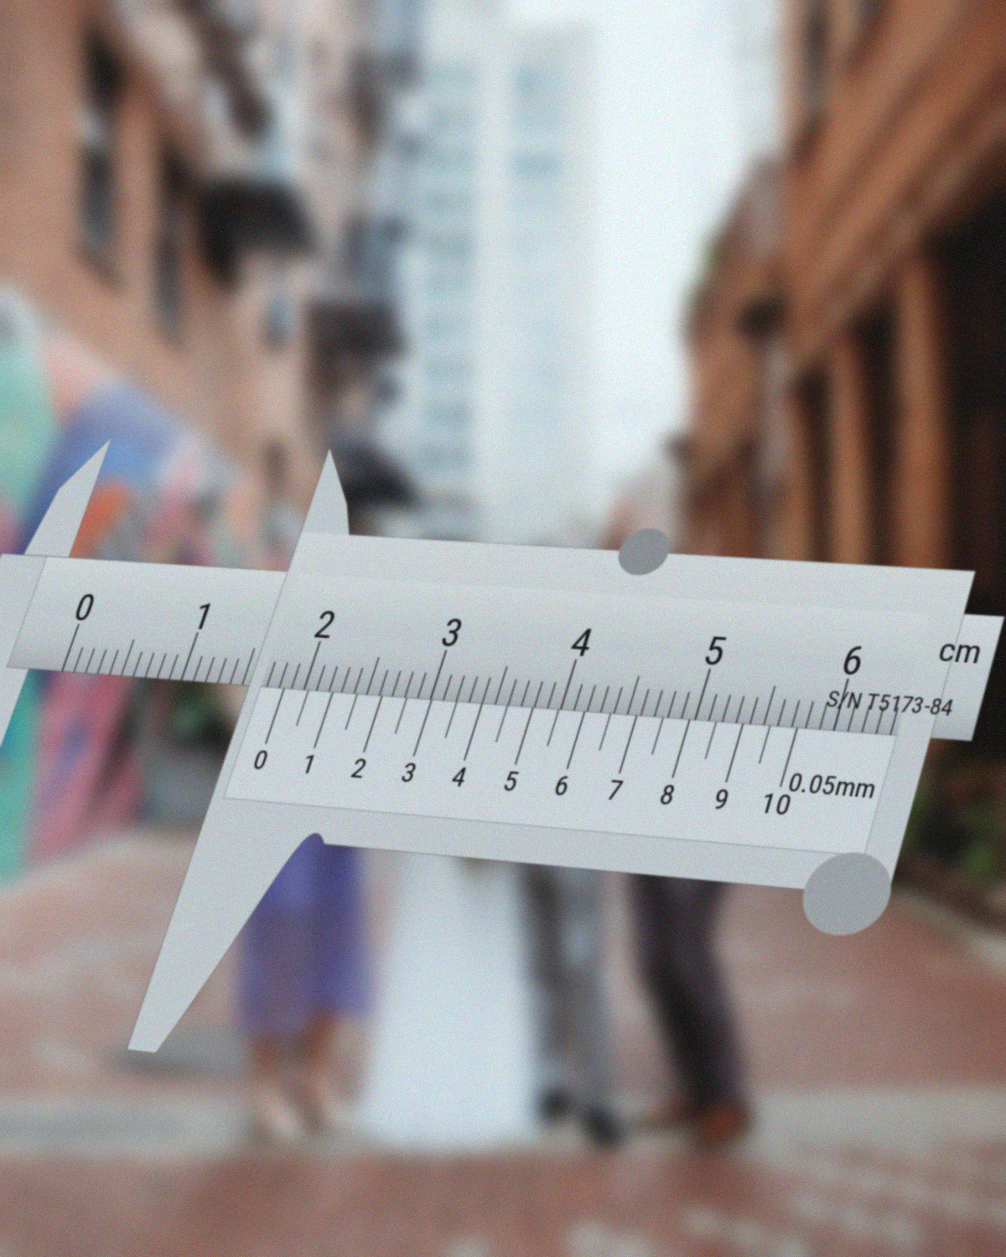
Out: 18.4; mm
